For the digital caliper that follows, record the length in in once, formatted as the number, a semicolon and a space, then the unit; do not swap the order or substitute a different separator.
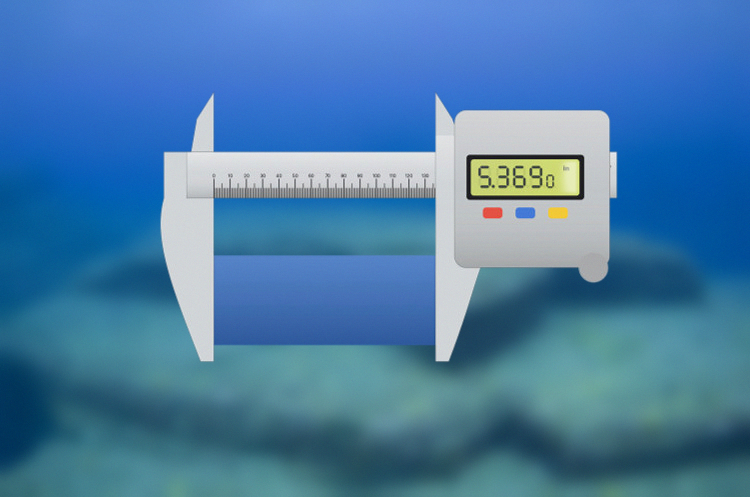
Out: 5.3690; in
